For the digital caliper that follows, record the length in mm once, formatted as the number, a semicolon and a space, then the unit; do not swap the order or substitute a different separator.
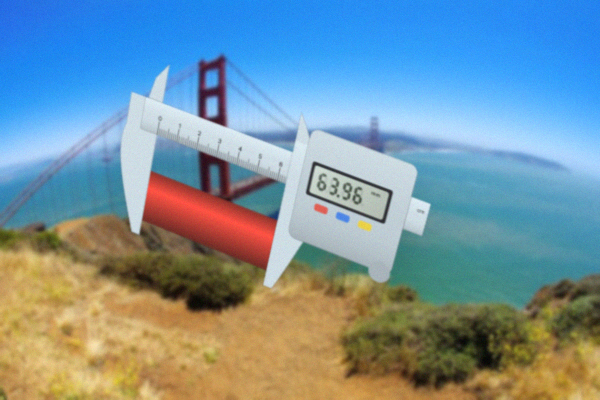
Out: 63.96; mm
